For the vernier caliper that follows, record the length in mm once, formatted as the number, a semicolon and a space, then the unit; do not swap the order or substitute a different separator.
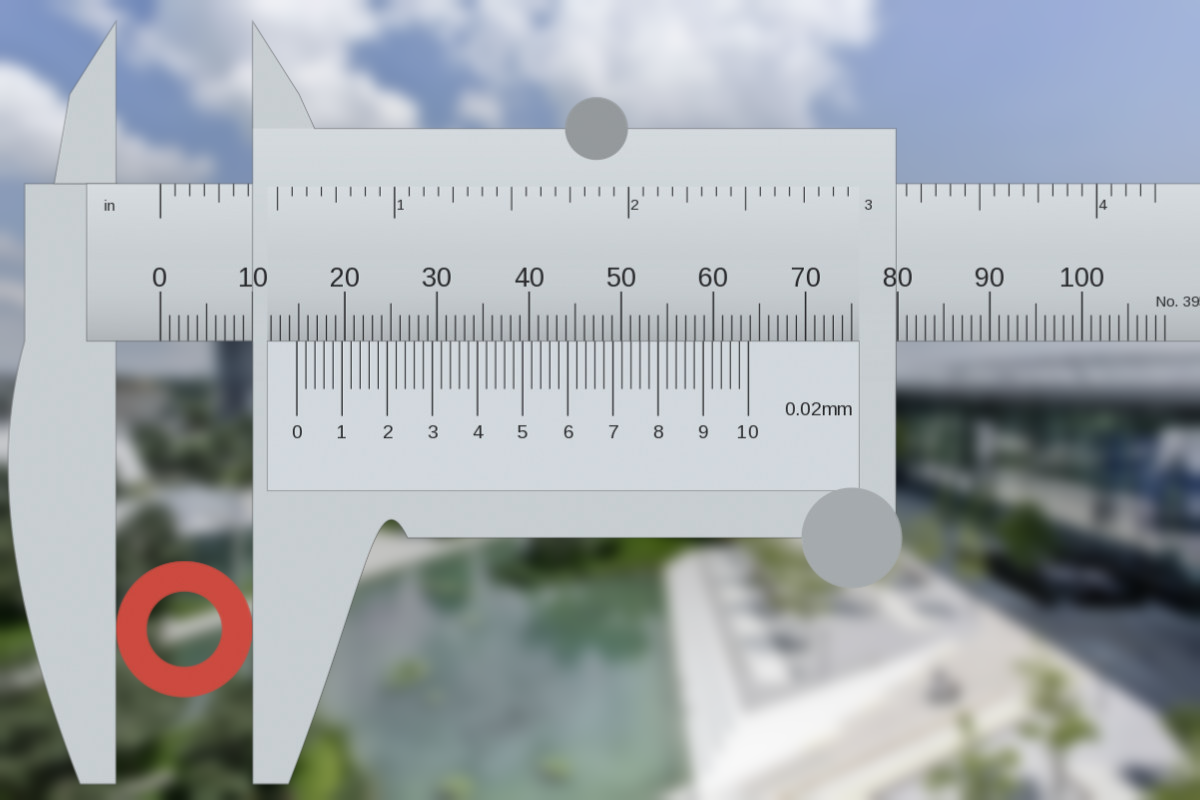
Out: 14.8; mm
